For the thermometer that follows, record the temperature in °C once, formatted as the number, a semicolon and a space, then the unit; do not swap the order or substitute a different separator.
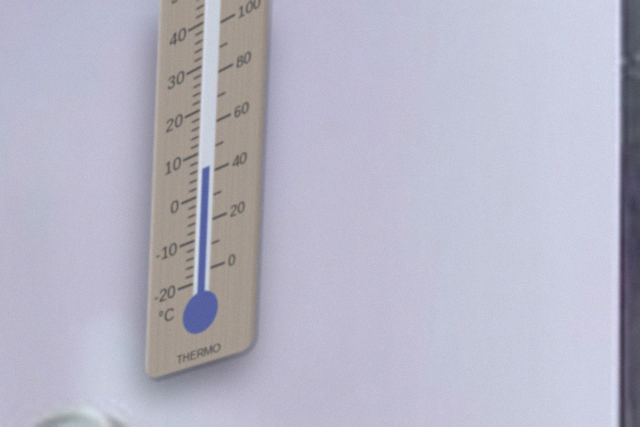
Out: 6; °C
